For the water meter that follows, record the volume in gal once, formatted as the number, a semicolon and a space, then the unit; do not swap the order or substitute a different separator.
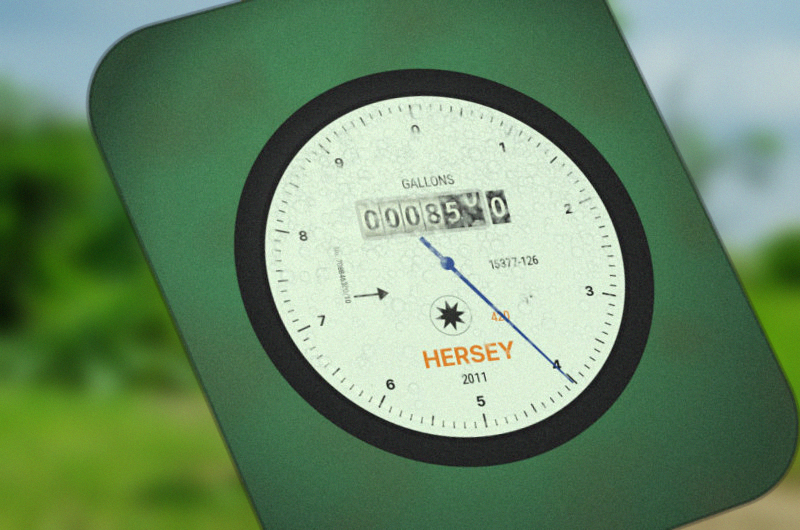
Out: 8504.0; gal
